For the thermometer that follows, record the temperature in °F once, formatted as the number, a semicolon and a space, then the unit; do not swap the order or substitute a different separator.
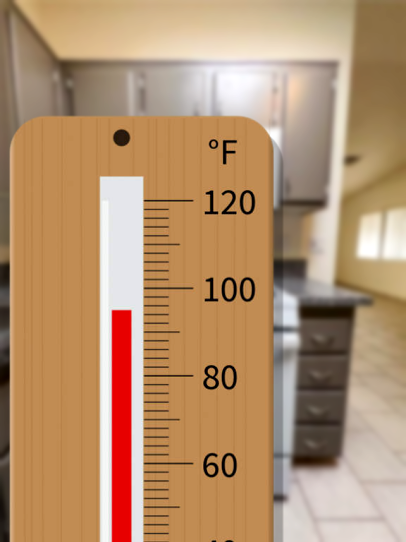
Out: 95; °F
